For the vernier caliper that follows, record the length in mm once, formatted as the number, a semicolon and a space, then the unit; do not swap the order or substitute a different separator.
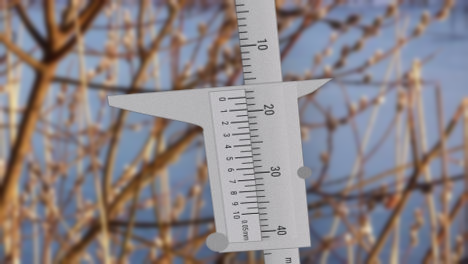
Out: 17.8; mm
